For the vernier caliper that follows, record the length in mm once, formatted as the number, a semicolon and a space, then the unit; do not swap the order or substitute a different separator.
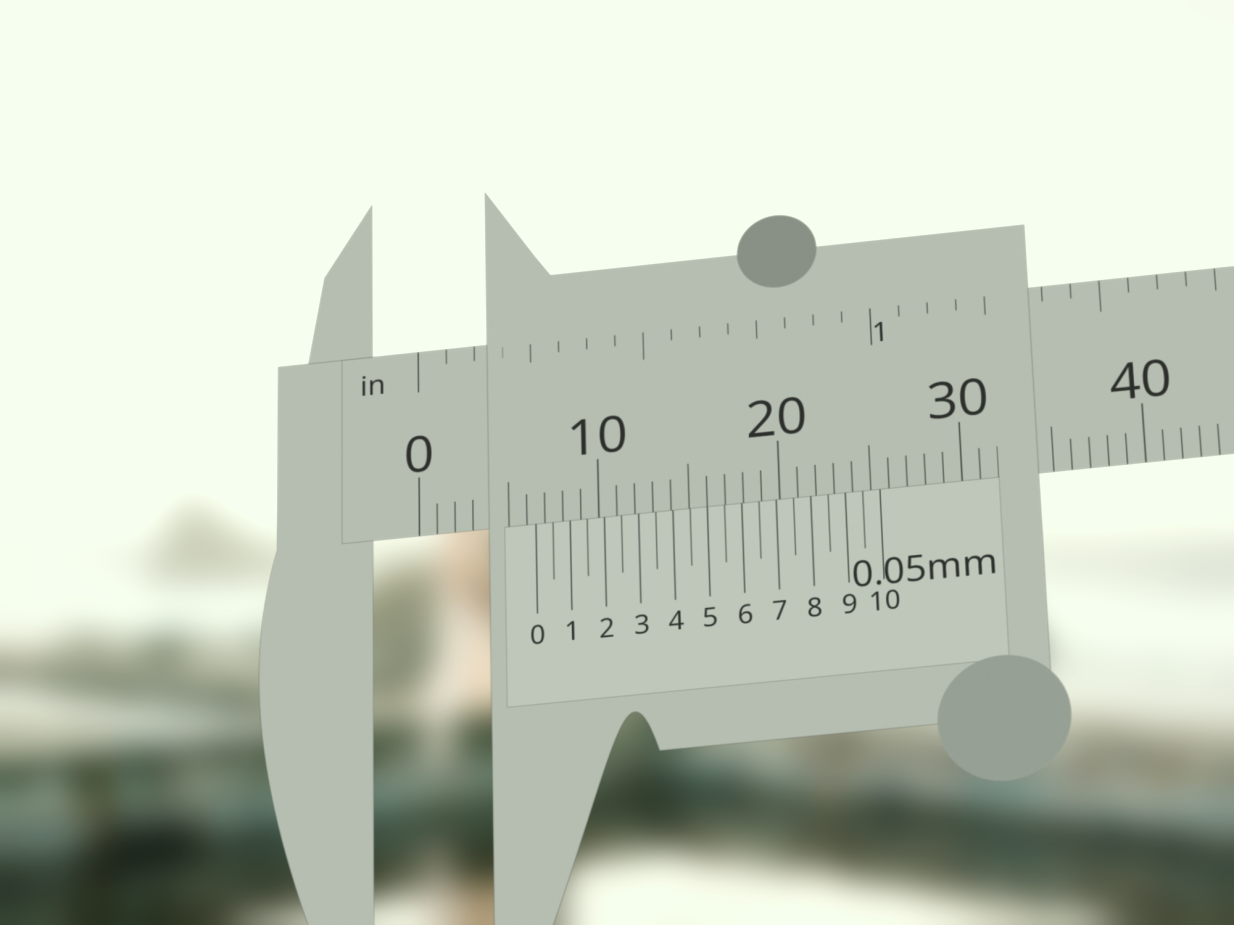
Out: 6.5; mm
